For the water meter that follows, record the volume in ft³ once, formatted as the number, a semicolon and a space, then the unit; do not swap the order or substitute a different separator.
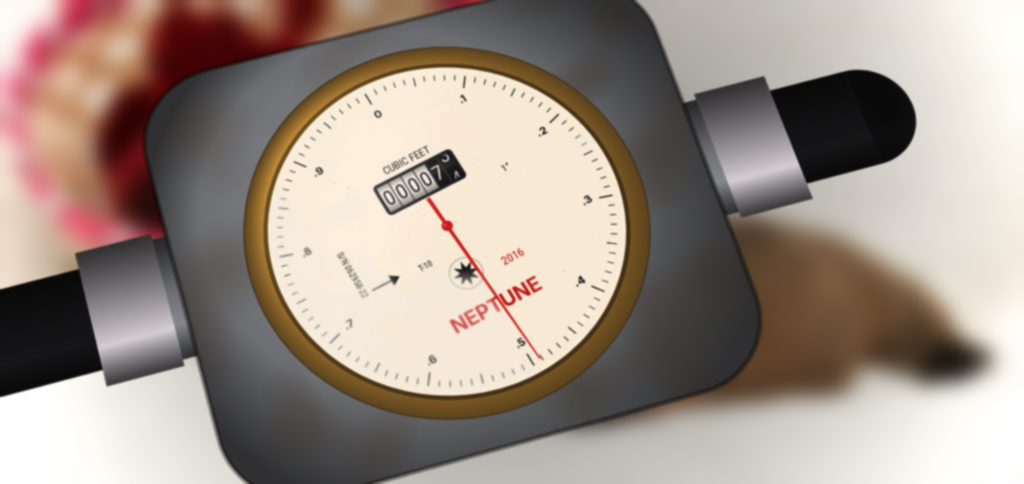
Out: 73.49; ft³
